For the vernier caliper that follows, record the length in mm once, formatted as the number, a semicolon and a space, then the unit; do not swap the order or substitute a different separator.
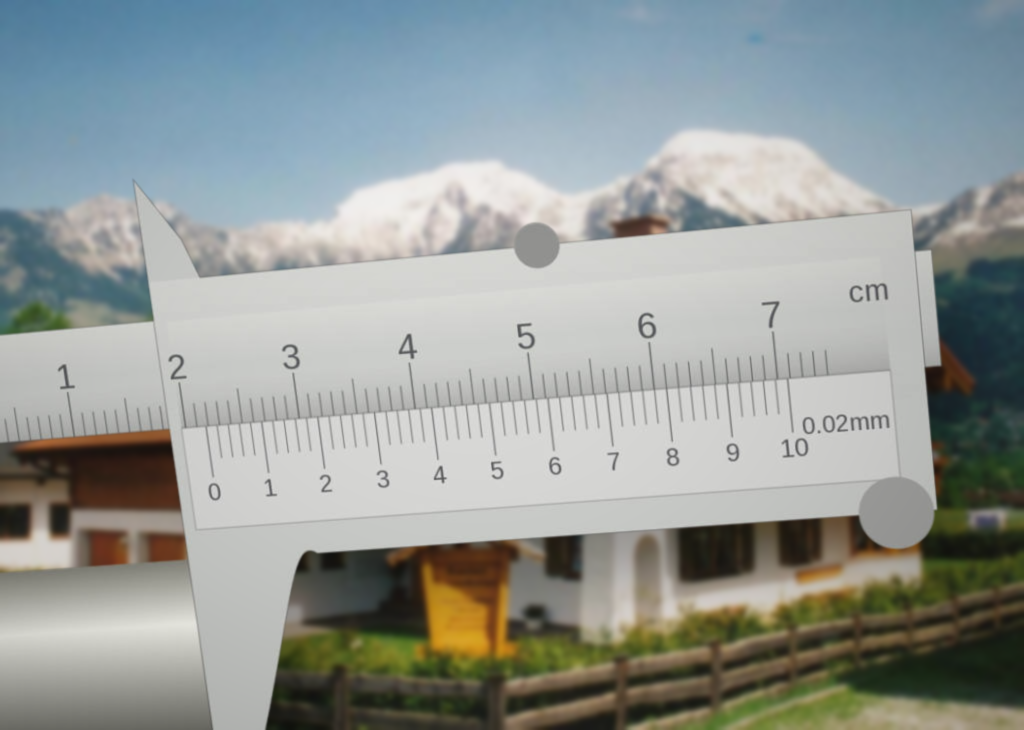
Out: 21.8; mm
